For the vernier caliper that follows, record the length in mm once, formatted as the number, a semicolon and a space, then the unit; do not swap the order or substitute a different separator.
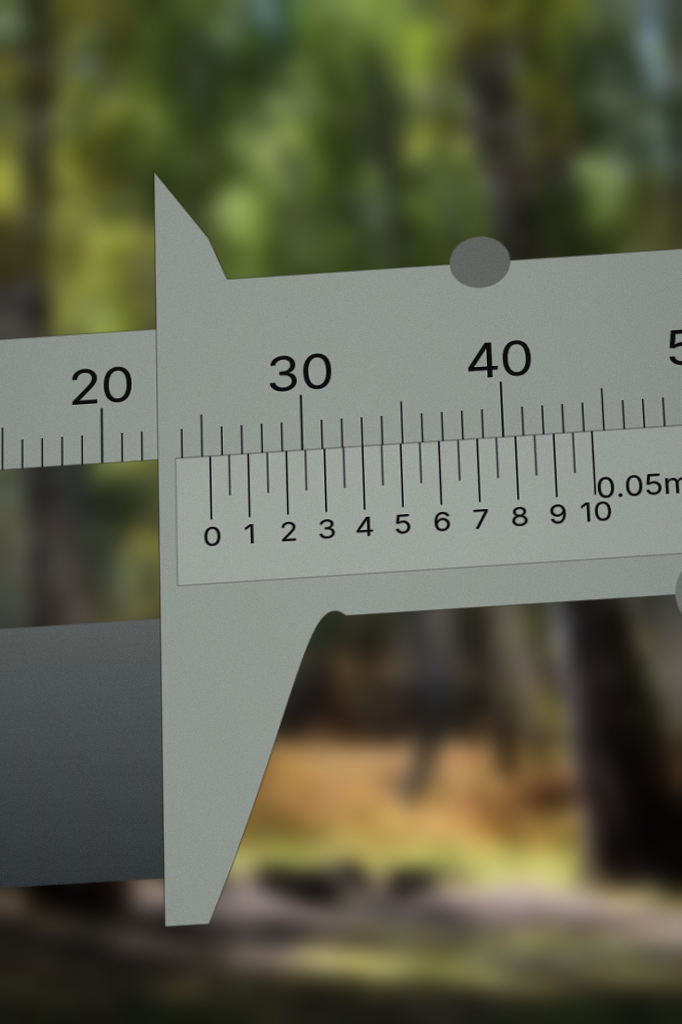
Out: 25.4; mm
